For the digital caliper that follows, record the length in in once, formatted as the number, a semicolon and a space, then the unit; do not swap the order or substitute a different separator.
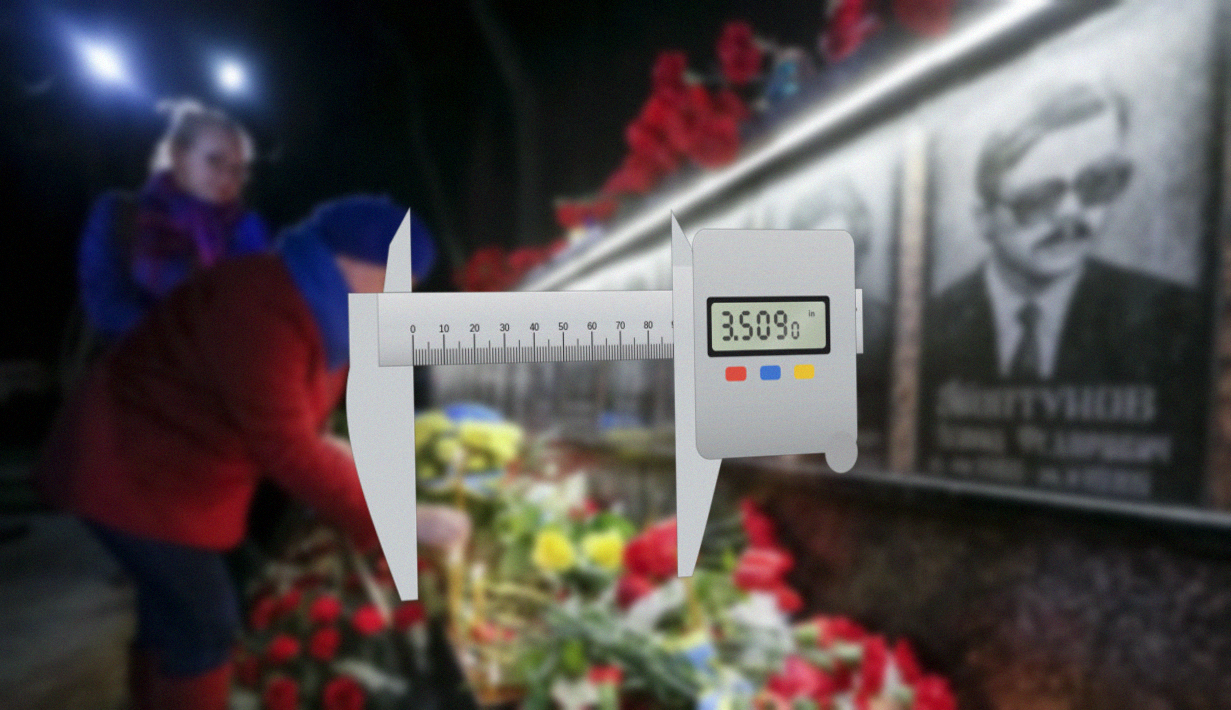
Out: 3.5090; in
